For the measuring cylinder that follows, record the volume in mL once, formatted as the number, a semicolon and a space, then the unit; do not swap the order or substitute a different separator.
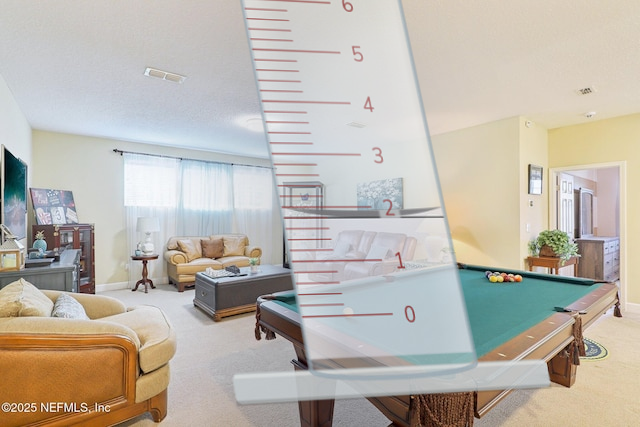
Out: 1.8; mL
